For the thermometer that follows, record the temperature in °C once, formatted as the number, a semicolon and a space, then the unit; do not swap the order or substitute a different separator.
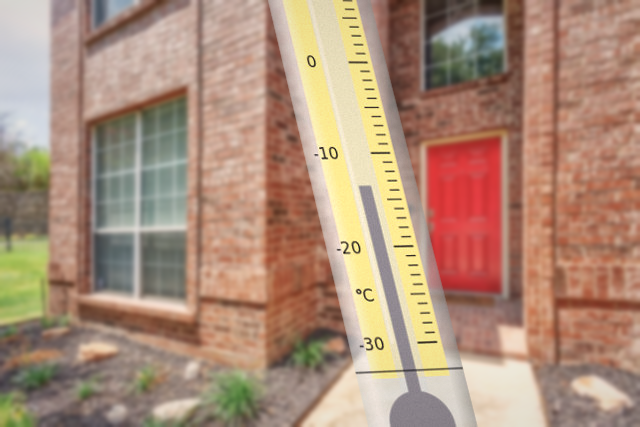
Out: -13.5; °C
